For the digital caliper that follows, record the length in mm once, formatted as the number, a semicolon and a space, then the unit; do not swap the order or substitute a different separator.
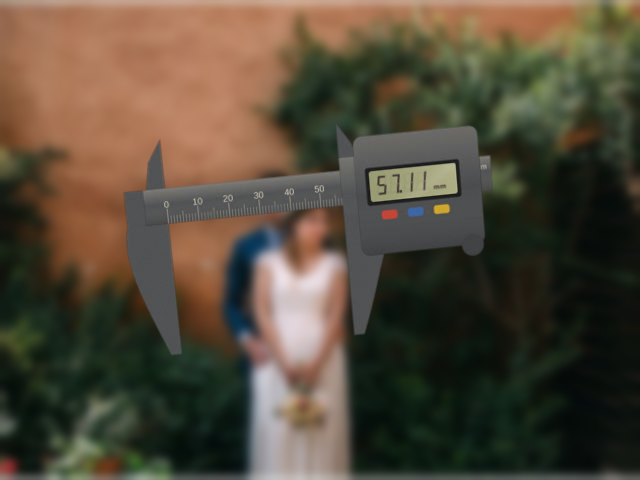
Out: 57.11; mm
